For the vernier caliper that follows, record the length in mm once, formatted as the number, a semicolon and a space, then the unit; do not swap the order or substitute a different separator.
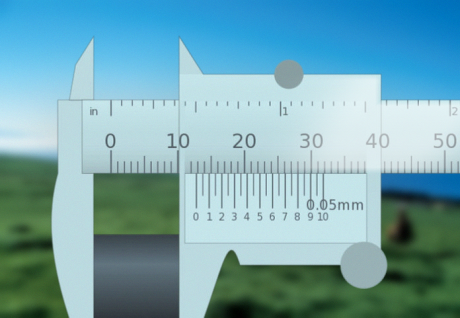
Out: 12.8; mm
